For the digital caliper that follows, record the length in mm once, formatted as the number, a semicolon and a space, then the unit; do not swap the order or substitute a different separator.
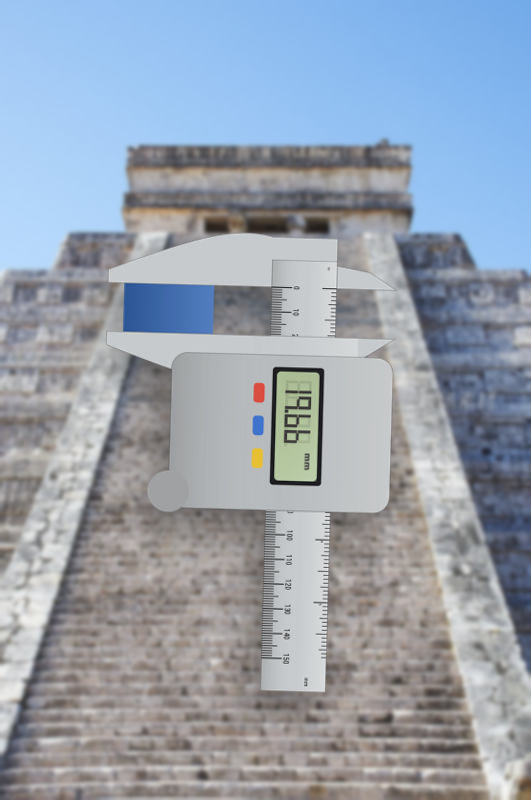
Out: 19.66; mm
